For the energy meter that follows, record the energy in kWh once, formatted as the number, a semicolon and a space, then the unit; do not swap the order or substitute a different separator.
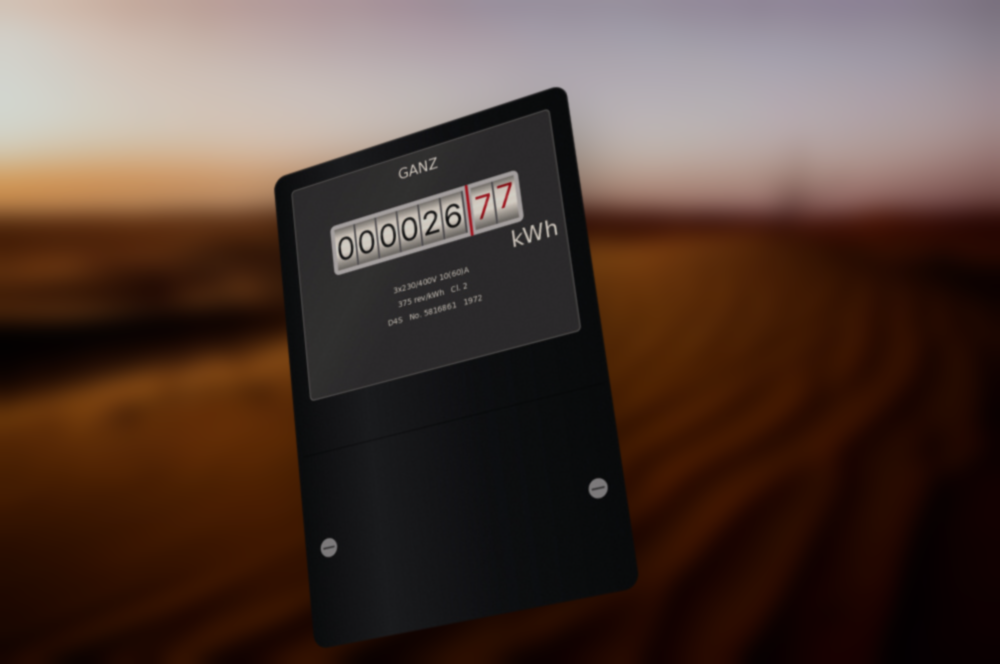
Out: 26.77; kWh
